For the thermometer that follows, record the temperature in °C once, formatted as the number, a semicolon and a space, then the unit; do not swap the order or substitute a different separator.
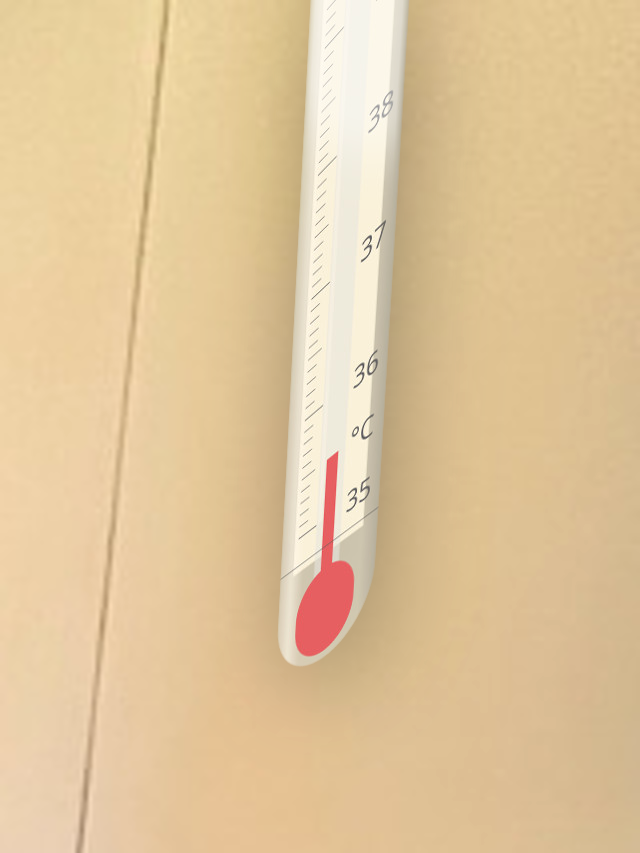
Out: 35.5; °C
